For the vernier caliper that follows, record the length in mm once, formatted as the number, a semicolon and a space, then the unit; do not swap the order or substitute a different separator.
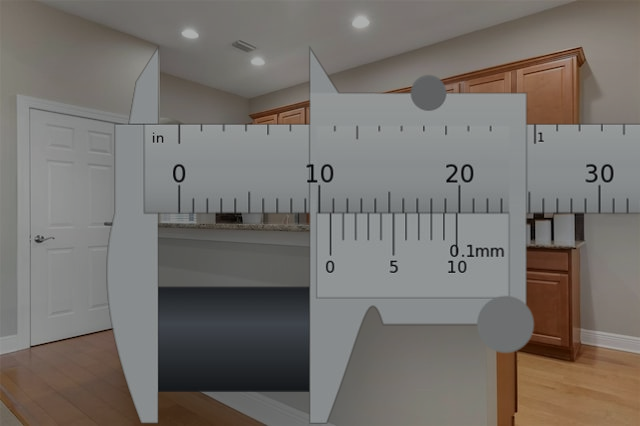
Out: 10.8; mm
